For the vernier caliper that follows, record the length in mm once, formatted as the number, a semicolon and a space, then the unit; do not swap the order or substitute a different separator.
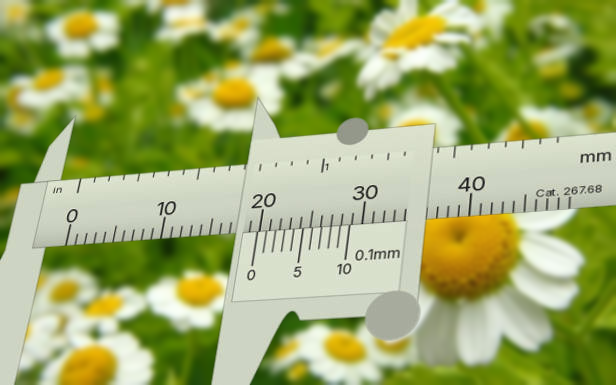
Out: 19.8; mm
